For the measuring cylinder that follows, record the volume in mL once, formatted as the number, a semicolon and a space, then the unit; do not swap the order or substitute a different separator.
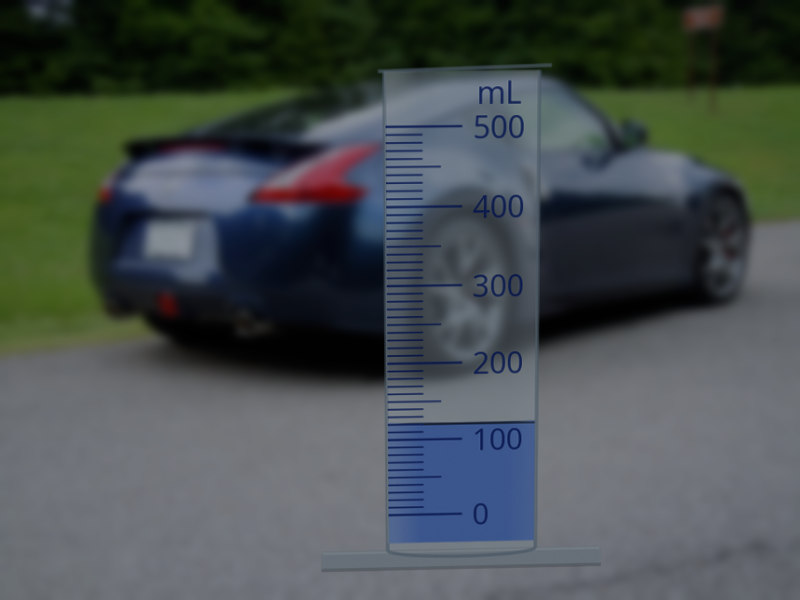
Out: 120; mL
